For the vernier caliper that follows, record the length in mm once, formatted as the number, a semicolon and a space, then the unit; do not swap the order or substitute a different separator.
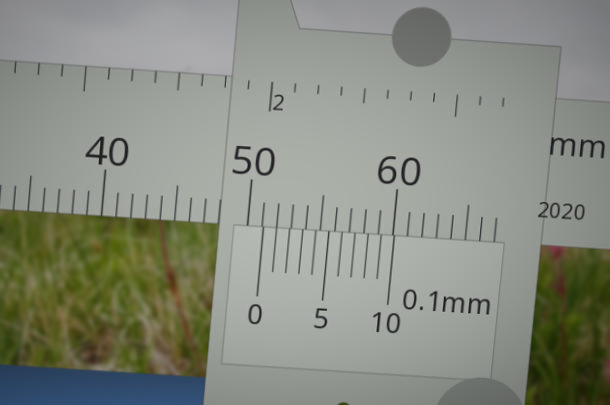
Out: 51.1; mm
